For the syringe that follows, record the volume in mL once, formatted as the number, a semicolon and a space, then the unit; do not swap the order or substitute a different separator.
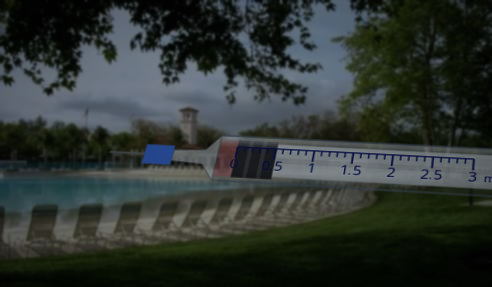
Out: 0; mL
